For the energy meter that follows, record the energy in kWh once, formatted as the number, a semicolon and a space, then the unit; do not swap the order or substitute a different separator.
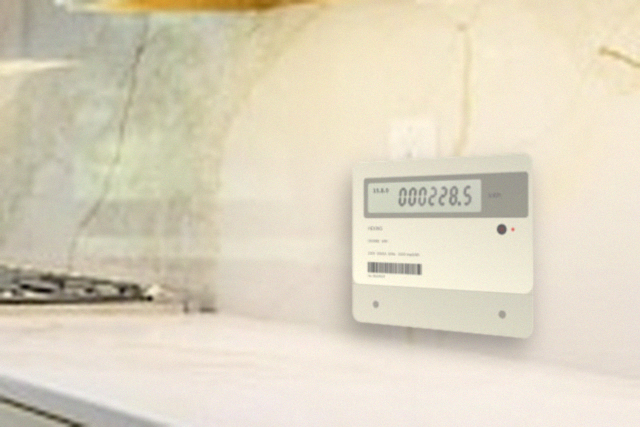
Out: 228.5; kWh
